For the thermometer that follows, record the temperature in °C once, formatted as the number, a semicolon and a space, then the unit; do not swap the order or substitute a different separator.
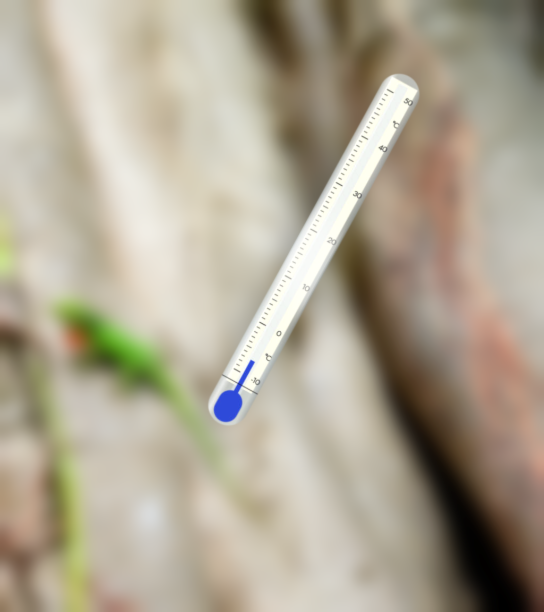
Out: -7; °C
